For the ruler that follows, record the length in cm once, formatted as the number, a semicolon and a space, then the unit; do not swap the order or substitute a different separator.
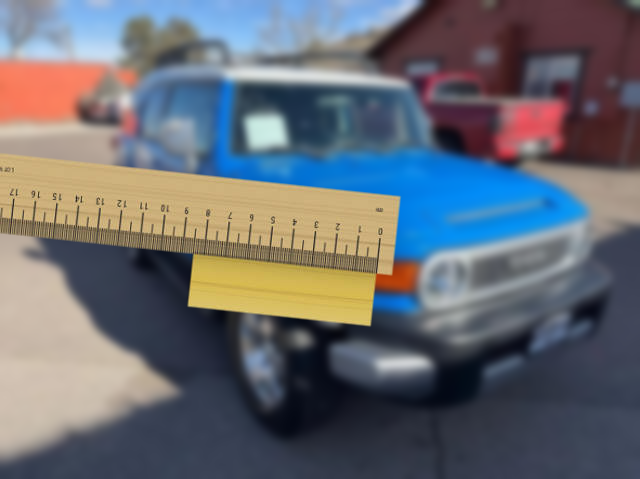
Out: 8.5; cm
